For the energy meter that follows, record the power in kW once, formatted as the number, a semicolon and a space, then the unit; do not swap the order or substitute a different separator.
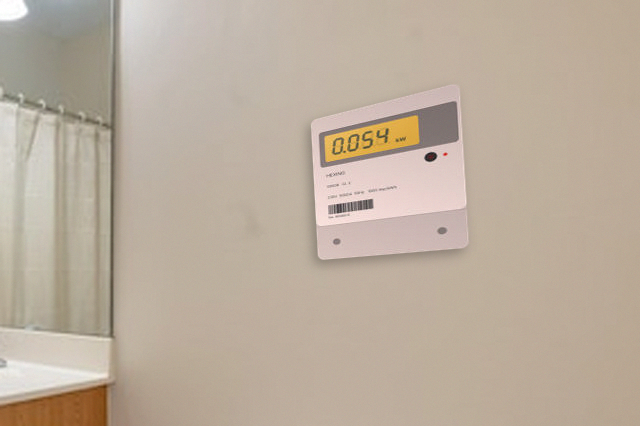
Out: 0.054; kW
